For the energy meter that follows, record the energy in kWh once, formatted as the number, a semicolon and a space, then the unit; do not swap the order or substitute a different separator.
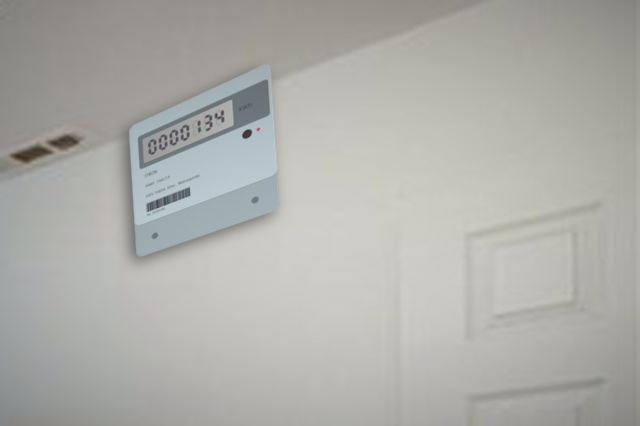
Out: 134; kWh
